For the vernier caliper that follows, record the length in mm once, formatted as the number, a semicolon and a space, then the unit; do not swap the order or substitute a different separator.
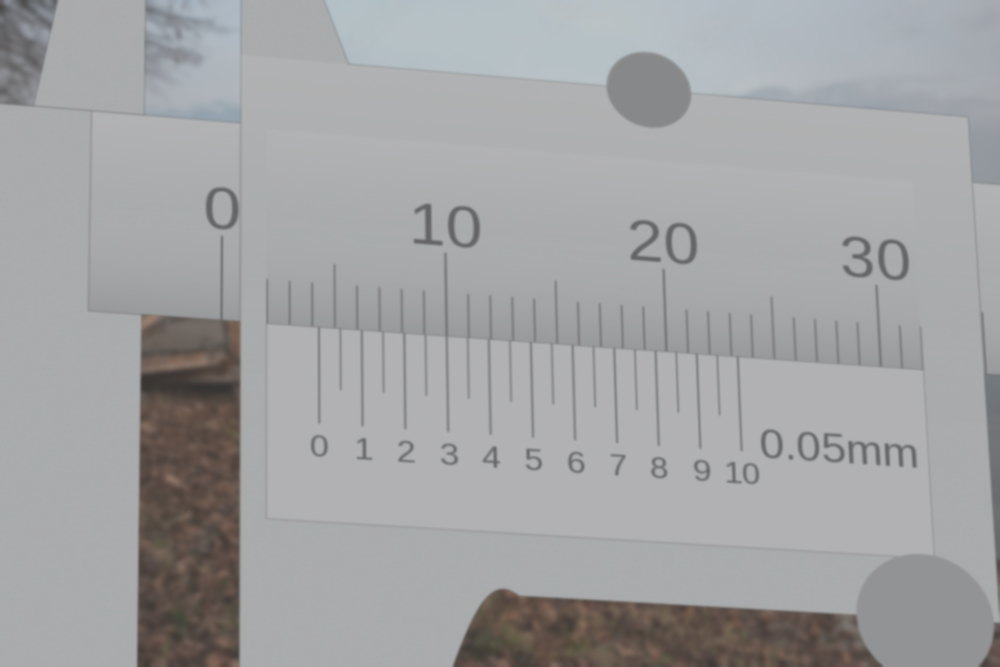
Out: 4.3; mm
